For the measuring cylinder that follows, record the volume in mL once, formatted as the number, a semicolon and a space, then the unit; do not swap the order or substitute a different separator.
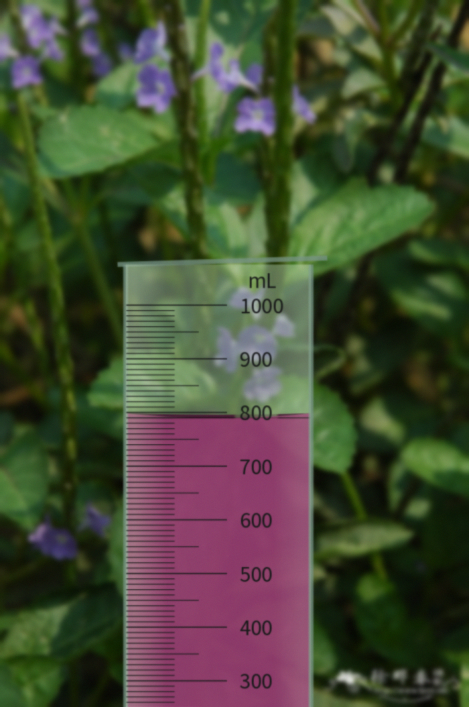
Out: 790; mL
